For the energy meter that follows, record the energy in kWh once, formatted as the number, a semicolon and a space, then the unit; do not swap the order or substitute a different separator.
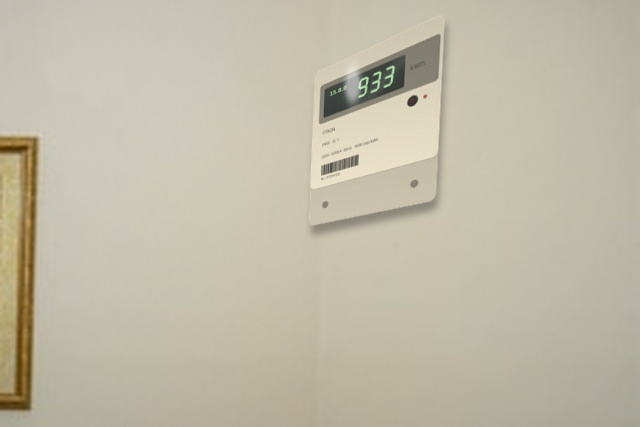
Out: 933; kWh
